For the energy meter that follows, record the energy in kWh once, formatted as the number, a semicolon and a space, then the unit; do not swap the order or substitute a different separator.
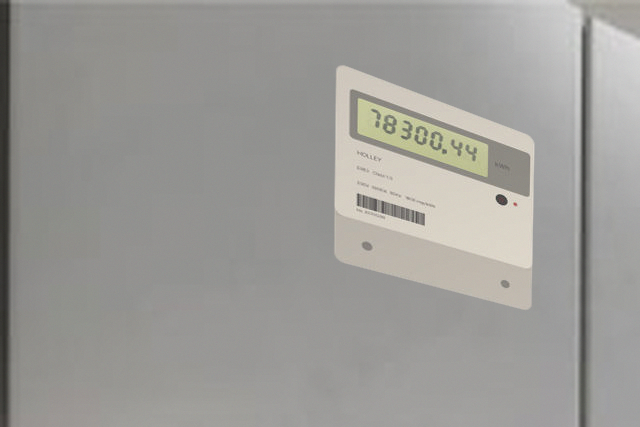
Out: 78300.44; kWh
